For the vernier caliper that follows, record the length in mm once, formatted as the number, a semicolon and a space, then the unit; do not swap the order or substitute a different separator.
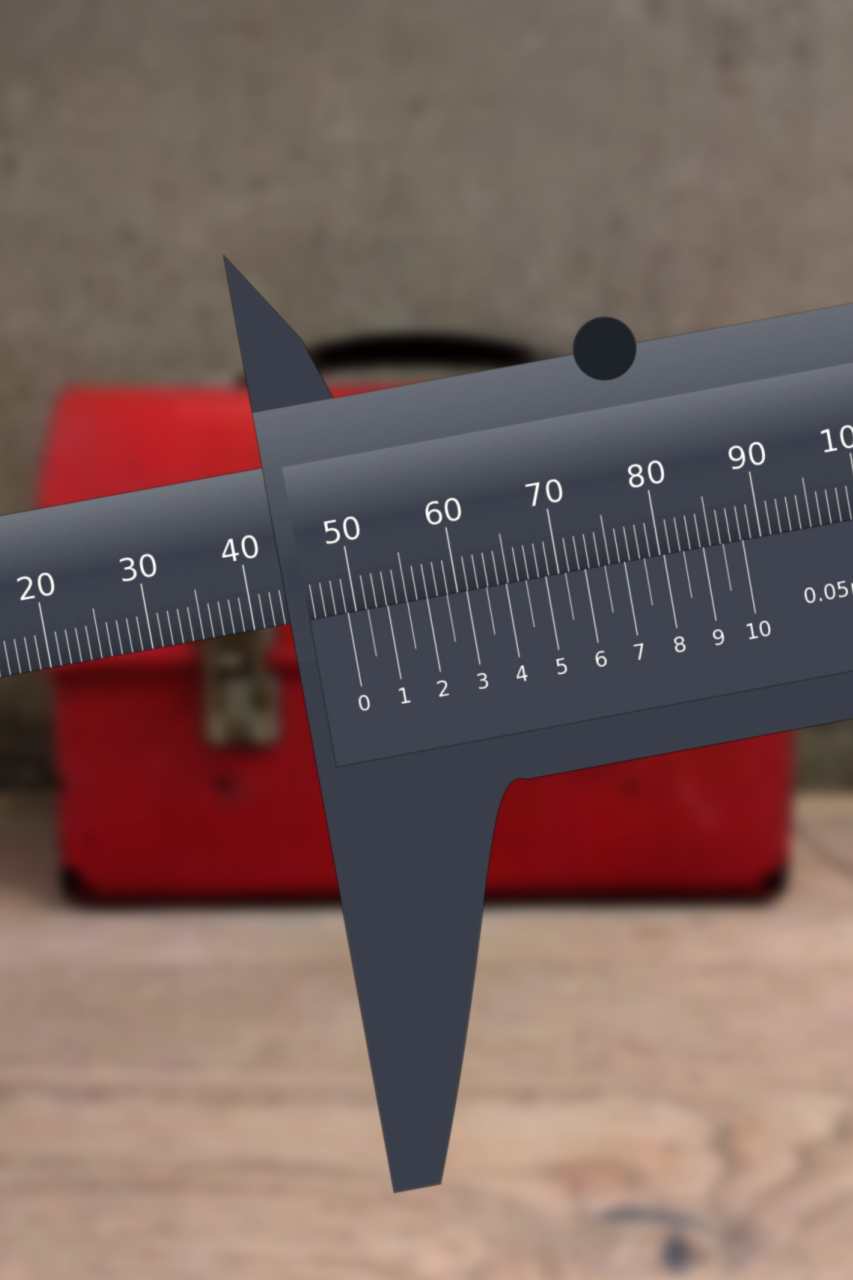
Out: 49.2; mm
